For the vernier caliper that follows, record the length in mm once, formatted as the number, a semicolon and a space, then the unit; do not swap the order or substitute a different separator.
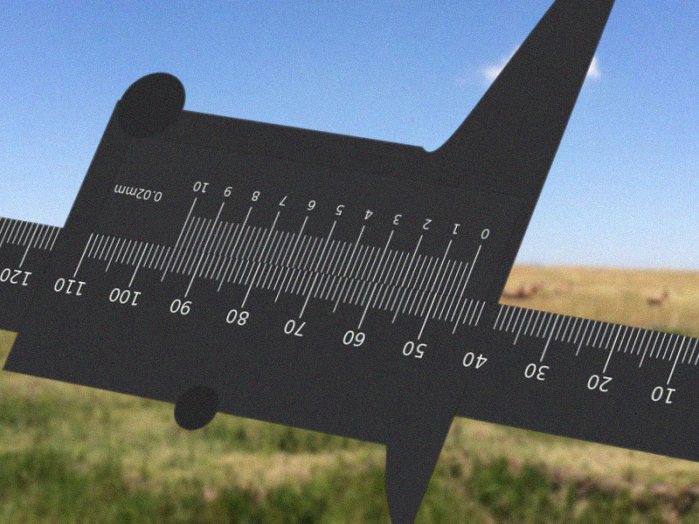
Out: 46.0; mm
